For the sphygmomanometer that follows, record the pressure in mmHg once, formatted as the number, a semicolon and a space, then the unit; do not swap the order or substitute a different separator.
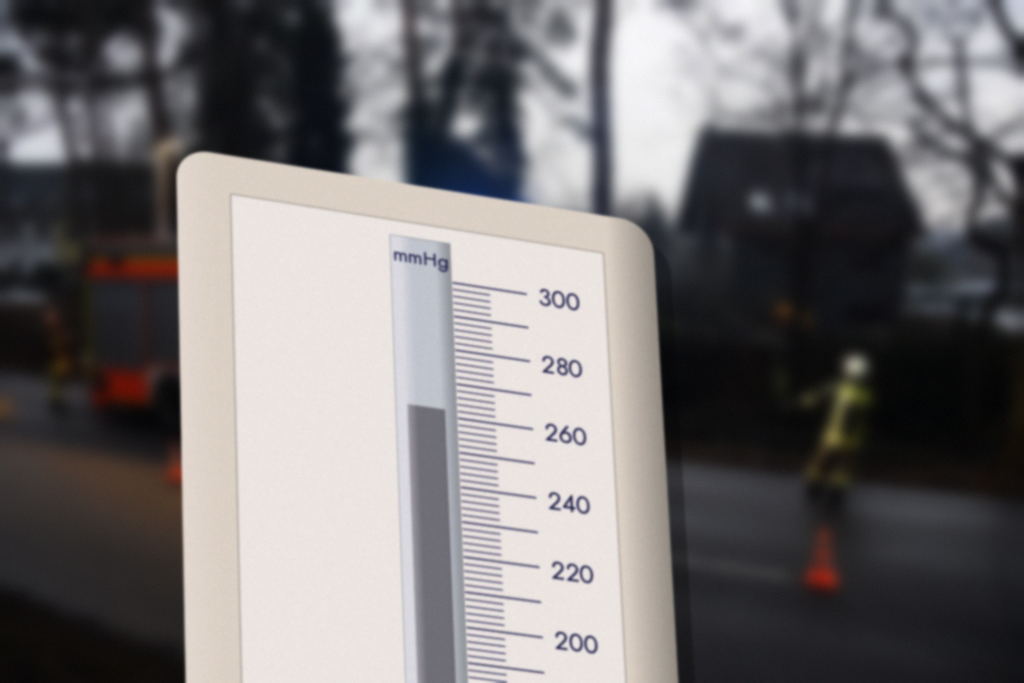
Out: 262; mmHg
